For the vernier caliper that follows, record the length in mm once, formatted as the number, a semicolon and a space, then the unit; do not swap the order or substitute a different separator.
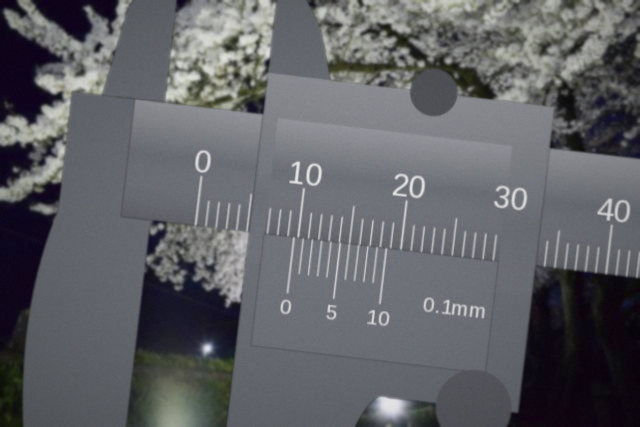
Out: 9.6; mm
